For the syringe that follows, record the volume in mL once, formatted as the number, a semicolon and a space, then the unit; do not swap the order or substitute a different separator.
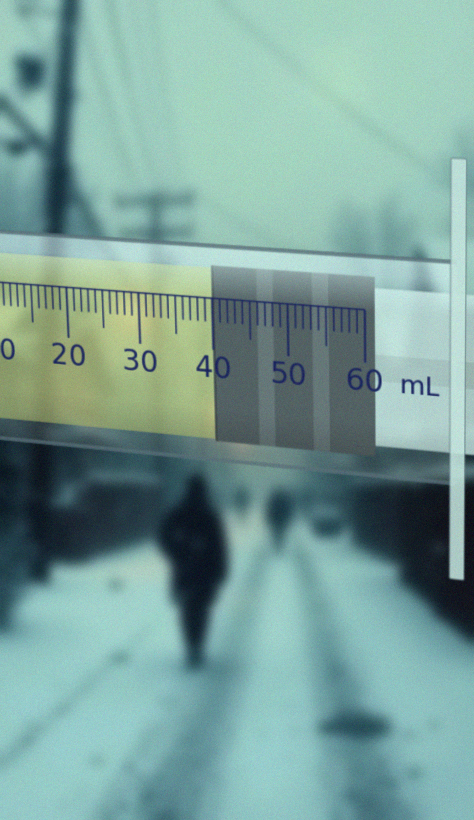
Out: 40; mL
